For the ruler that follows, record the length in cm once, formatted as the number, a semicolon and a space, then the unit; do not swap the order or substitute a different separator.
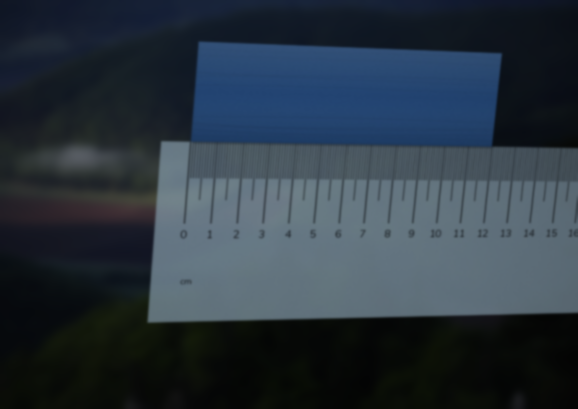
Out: 12; cm
